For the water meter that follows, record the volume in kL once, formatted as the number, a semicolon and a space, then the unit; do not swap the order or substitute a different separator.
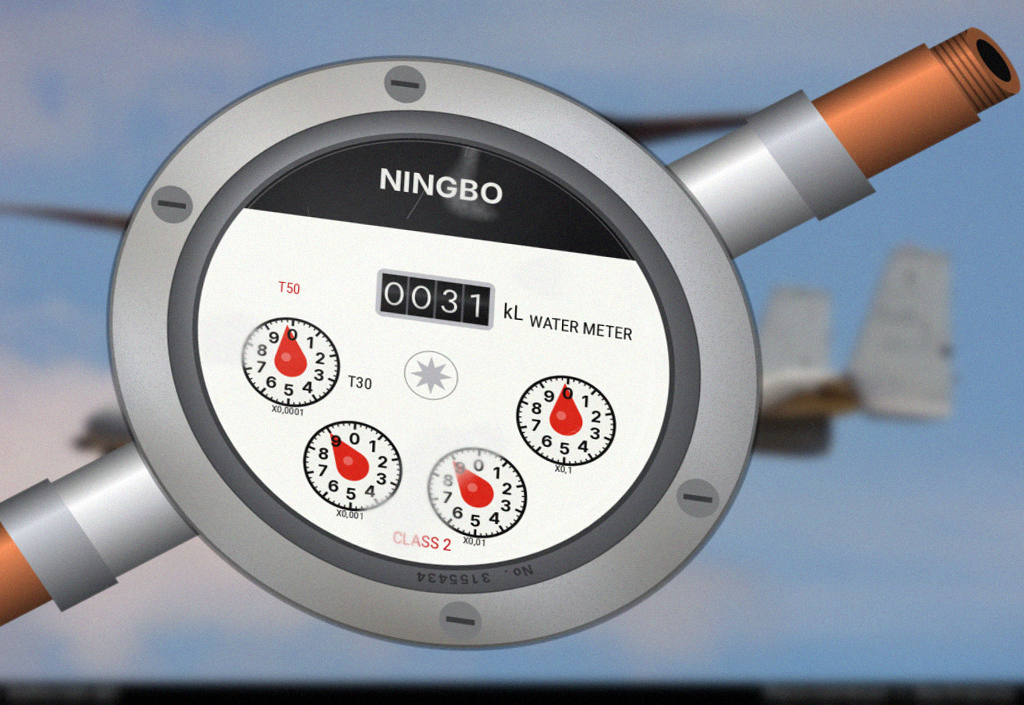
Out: 30.9889; kL
